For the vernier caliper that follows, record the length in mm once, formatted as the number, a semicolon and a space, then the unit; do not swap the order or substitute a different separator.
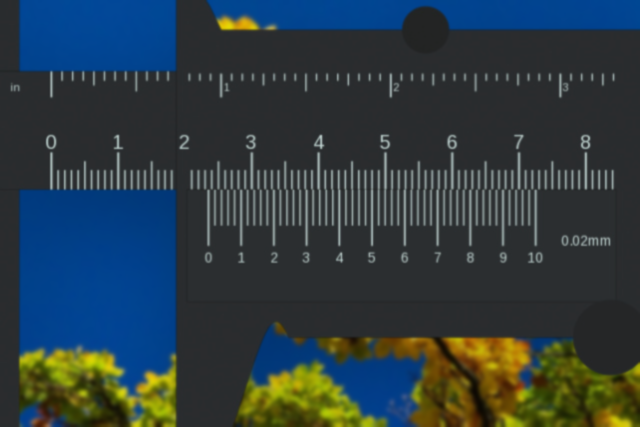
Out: 23.5; mm
